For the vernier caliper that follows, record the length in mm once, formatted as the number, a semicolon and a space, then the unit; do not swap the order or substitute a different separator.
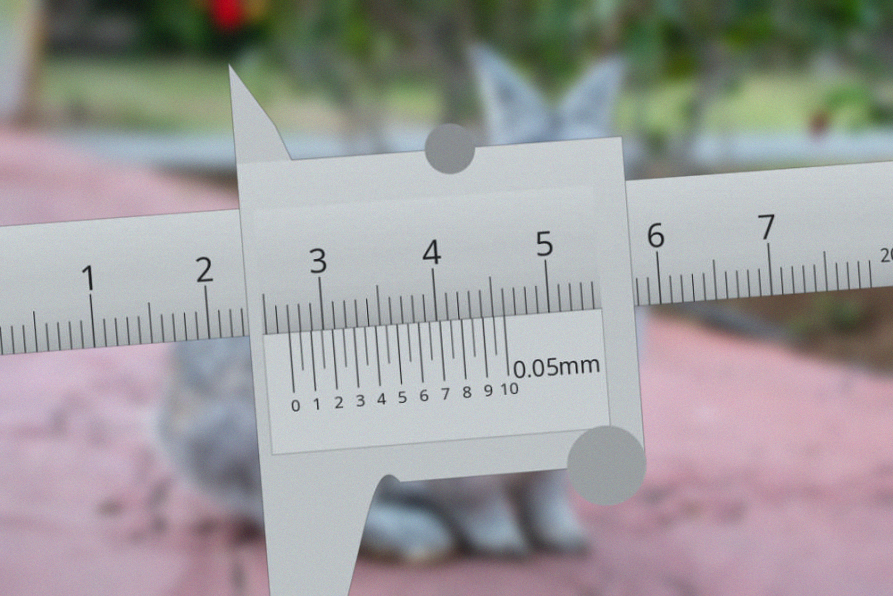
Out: 27.0; mm
